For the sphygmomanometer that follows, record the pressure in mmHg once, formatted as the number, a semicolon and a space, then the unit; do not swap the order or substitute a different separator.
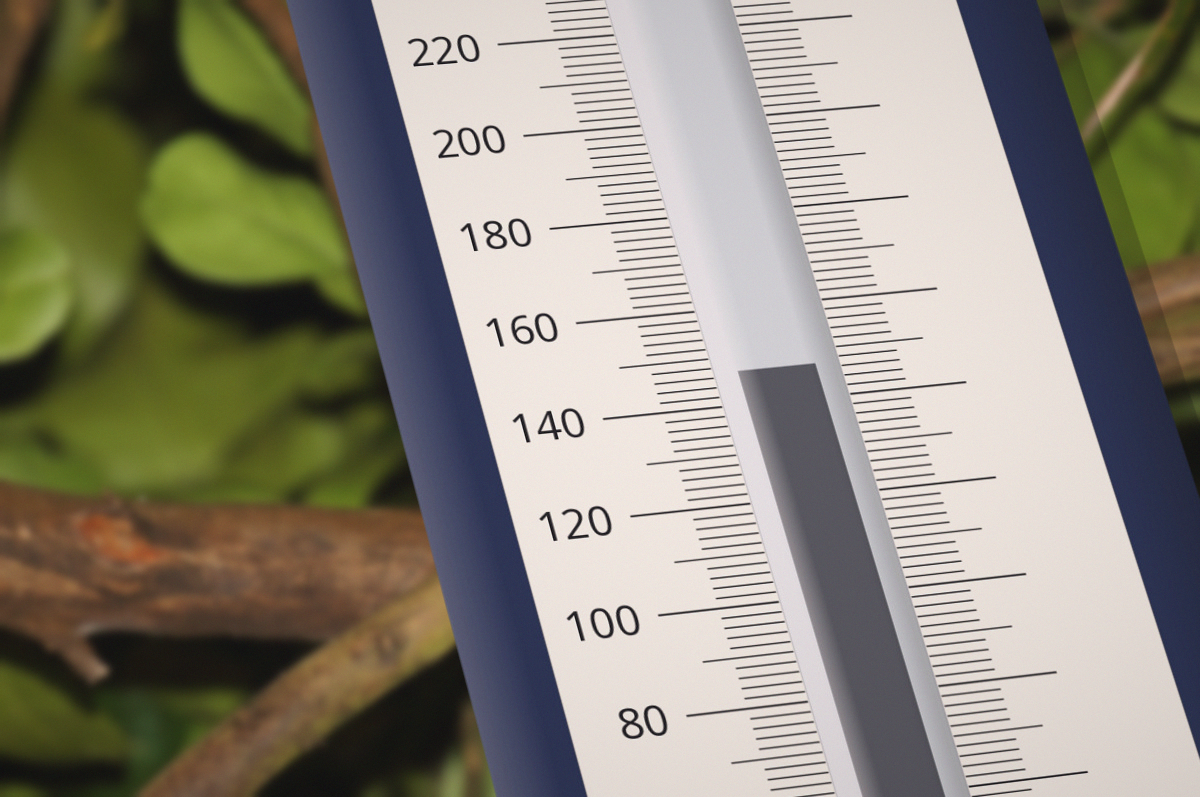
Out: 147; mmHg
